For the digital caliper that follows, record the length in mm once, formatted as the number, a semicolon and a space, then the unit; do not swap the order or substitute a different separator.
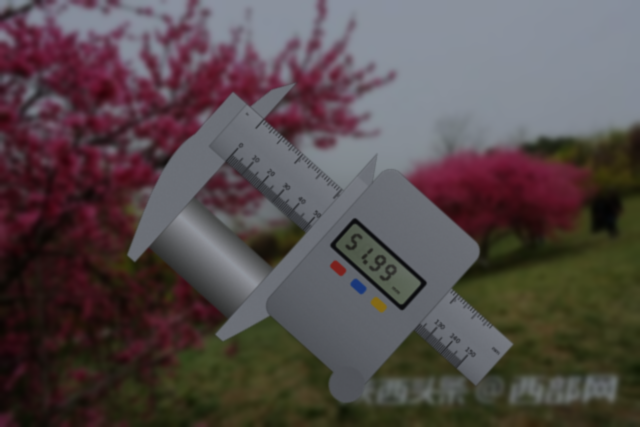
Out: 51.99; mm
